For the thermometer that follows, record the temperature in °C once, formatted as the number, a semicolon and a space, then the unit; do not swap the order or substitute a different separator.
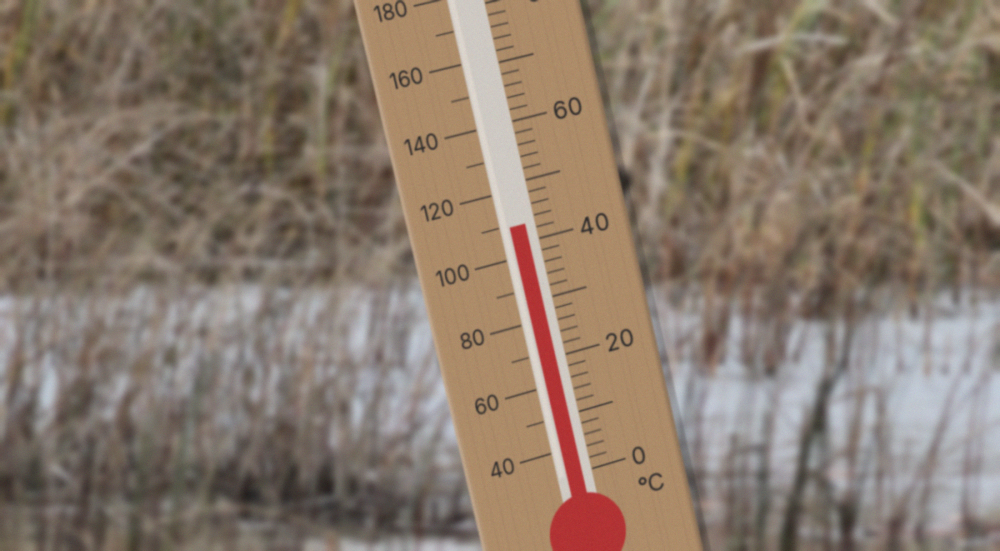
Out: 43; °C
